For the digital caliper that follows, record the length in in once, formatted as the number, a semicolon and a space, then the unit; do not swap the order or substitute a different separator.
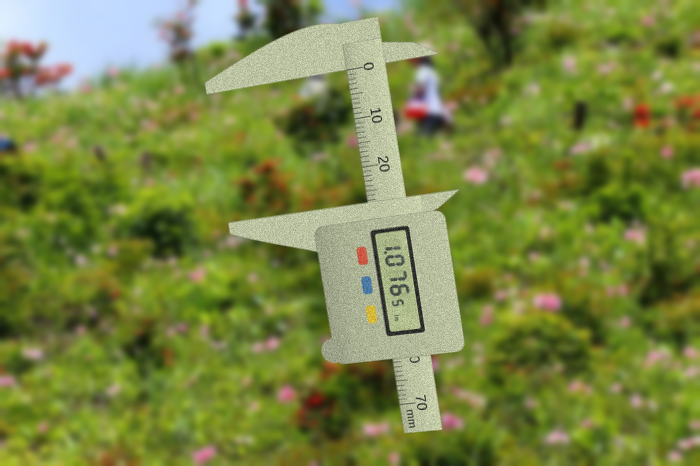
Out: 1.0765; in
